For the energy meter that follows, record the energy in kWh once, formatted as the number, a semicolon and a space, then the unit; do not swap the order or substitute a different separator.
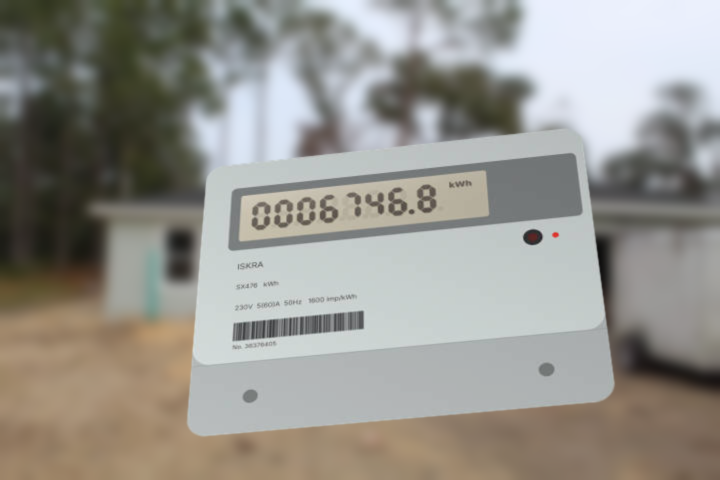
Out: 6746.8; kWh
